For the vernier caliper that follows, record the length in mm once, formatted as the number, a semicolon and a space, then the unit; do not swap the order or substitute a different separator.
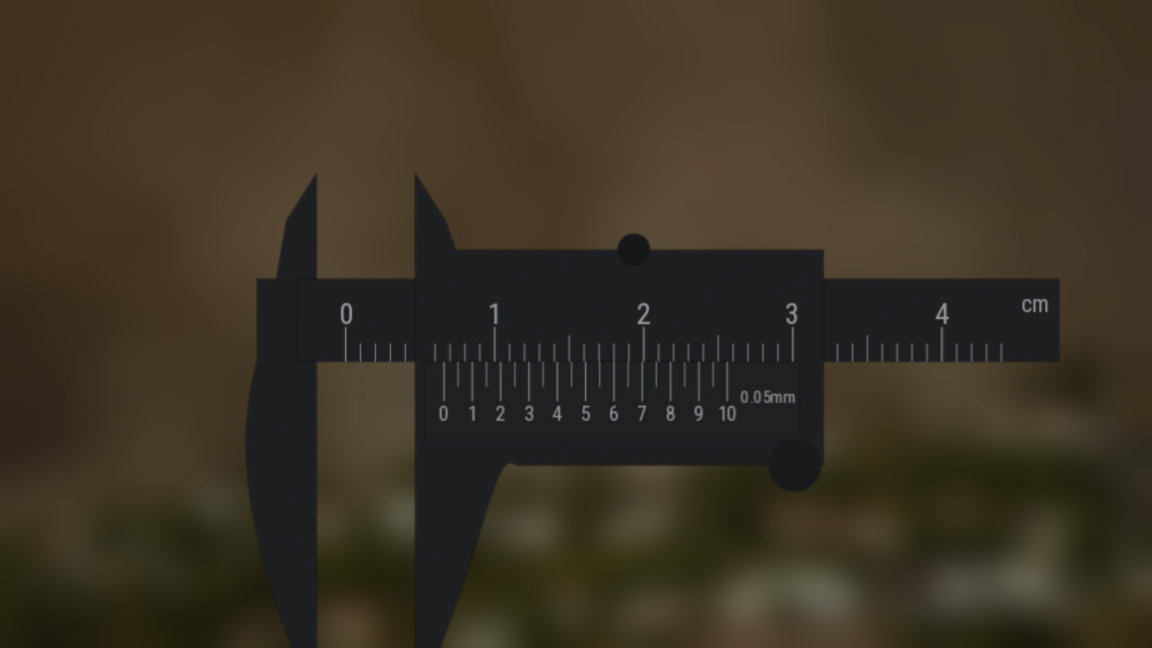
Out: 6.6; mm
